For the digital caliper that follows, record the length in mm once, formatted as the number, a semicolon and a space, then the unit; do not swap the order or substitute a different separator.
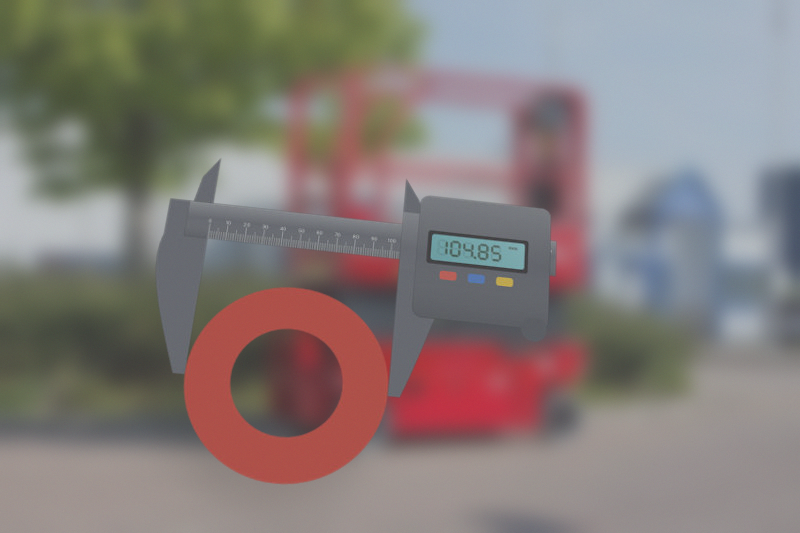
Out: 104.85; mm
